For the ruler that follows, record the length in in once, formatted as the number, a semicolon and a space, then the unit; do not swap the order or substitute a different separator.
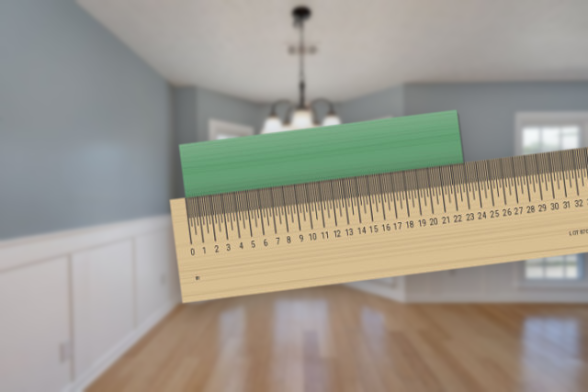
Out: 23; in
